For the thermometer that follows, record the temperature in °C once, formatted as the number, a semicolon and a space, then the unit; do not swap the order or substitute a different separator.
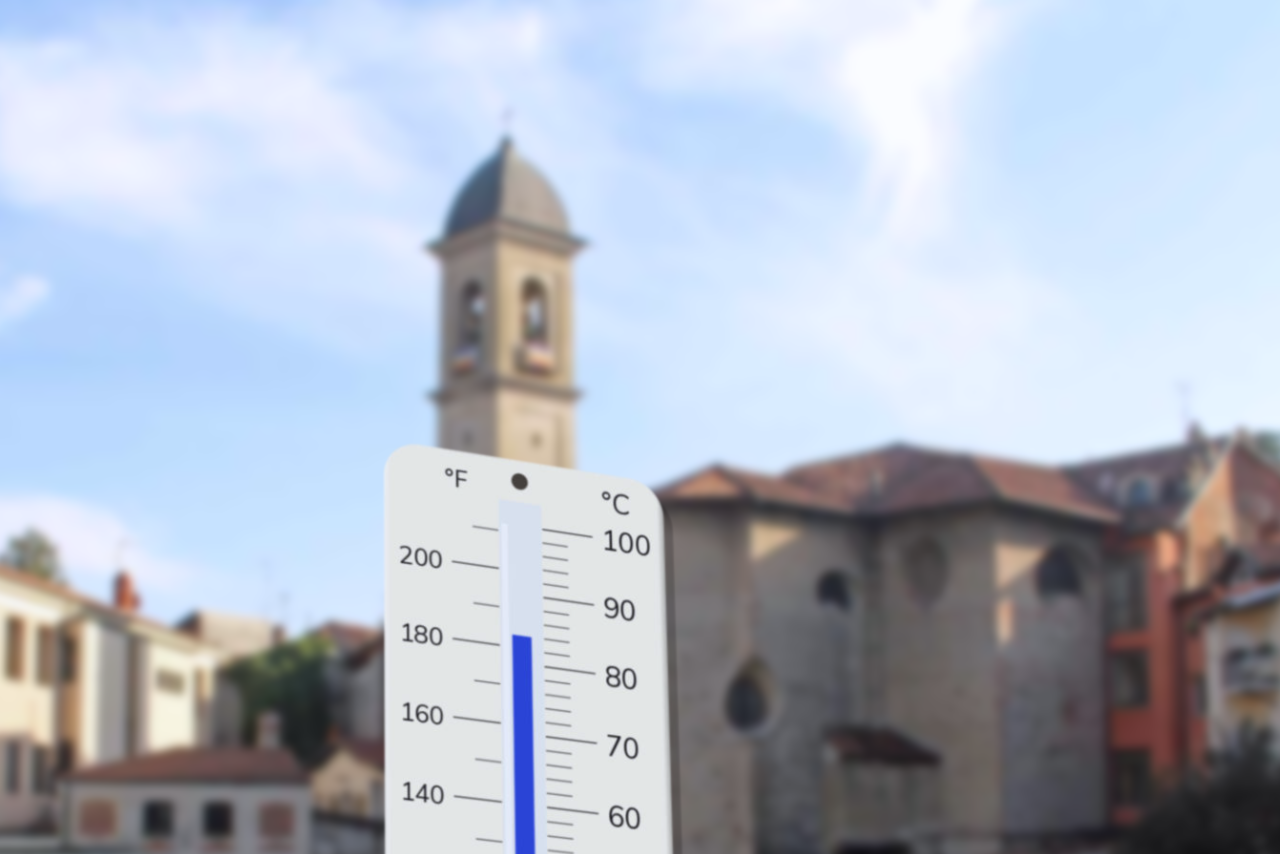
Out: 84; °C
